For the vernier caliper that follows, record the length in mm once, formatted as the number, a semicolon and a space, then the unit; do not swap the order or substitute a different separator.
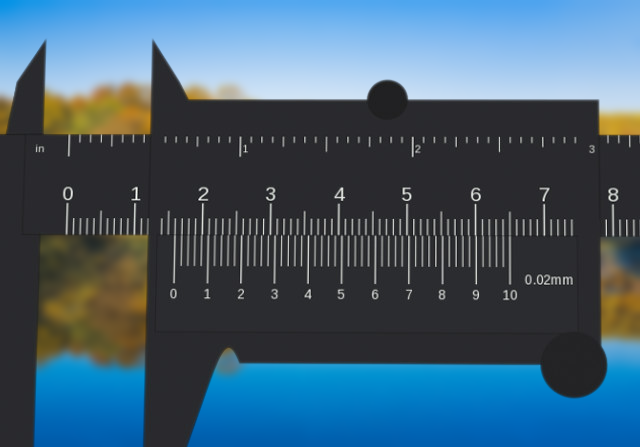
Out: 16.0; mm
